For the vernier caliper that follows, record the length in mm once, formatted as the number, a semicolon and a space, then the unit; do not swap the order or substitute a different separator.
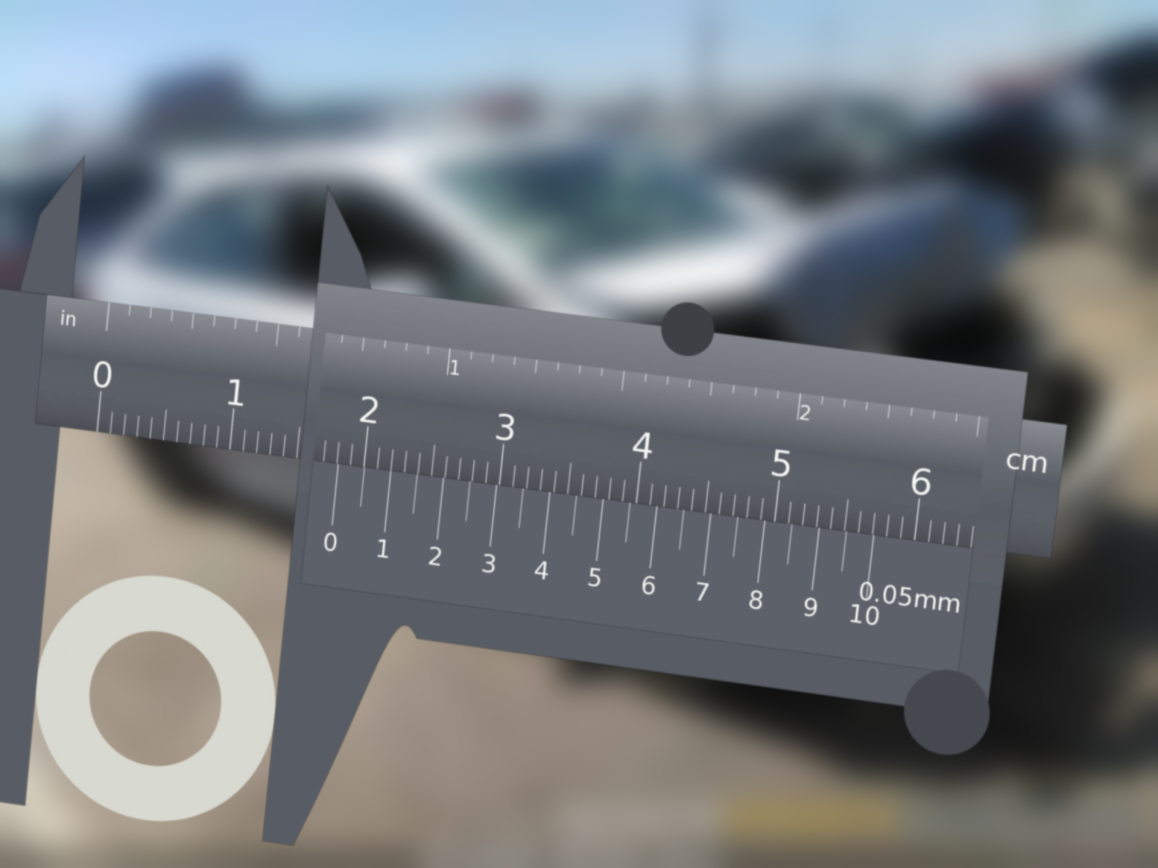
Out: 18.1; mm
